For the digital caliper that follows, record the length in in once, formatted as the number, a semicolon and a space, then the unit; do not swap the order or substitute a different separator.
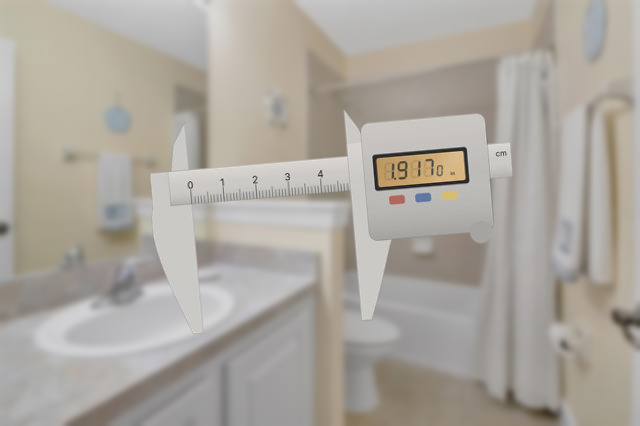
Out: 1.9170; in
